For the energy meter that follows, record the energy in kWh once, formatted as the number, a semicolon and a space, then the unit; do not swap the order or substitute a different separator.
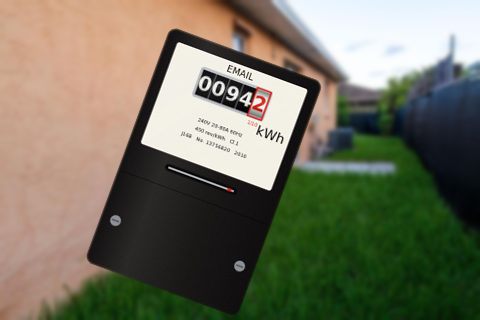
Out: 94.2; kWh
